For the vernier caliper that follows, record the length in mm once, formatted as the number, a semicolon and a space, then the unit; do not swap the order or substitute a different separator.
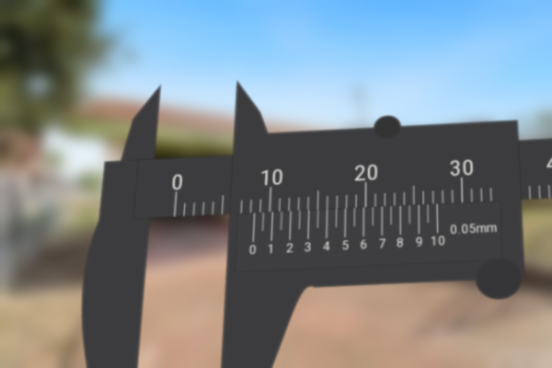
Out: 8.4; mm
